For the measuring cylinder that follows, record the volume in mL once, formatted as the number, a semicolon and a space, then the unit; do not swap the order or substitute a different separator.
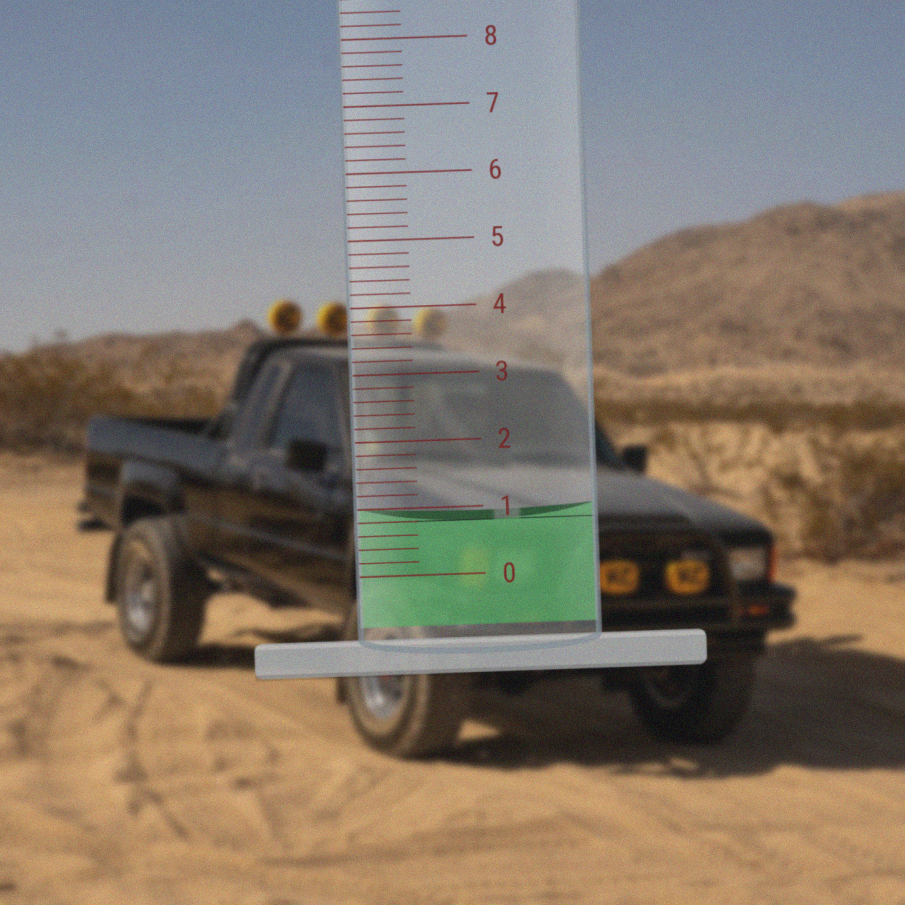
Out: 0.8; mL
